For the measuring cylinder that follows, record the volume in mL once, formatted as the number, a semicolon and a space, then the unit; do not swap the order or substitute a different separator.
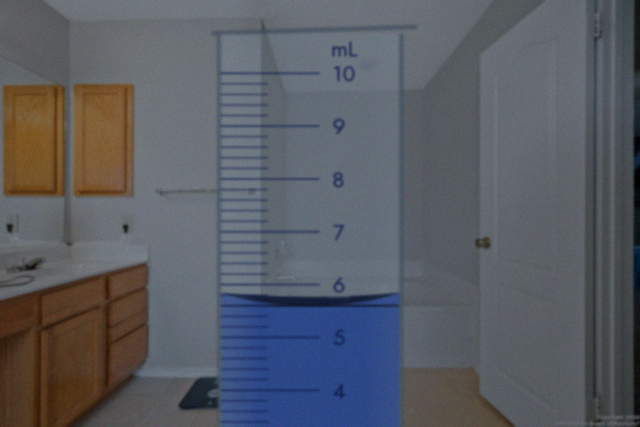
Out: 5.6; mL
